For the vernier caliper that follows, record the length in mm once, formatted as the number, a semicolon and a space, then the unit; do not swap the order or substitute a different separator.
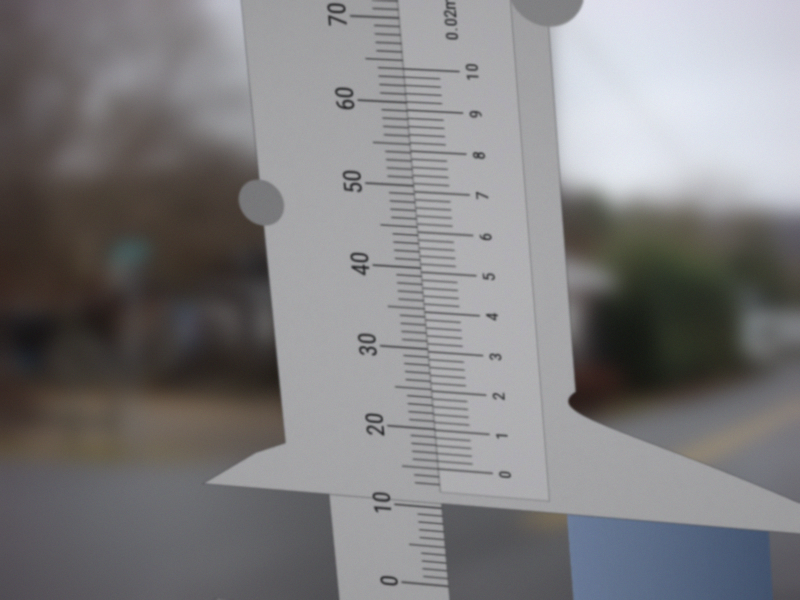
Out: 15.0; mm
